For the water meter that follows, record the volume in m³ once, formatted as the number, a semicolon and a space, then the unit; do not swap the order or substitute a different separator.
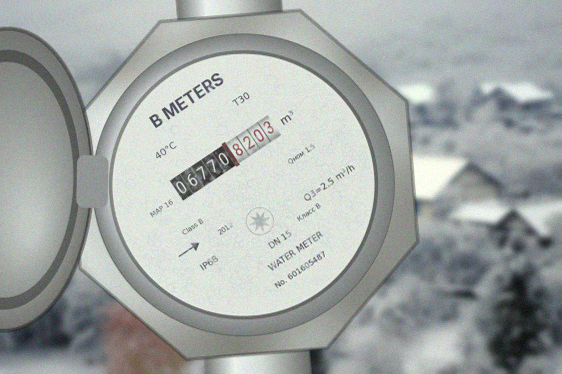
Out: 6770.8203; m³
